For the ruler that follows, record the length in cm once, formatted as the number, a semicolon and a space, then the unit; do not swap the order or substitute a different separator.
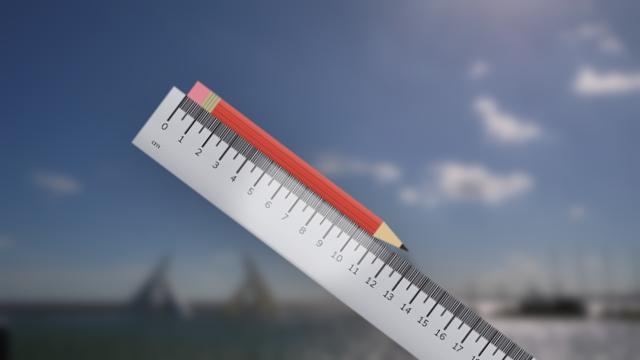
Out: 12.5; cm
